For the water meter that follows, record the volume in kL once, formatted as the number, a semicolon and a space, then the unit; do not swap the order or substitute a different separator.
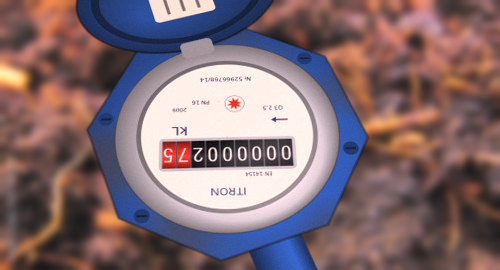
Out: 2.75; kL
